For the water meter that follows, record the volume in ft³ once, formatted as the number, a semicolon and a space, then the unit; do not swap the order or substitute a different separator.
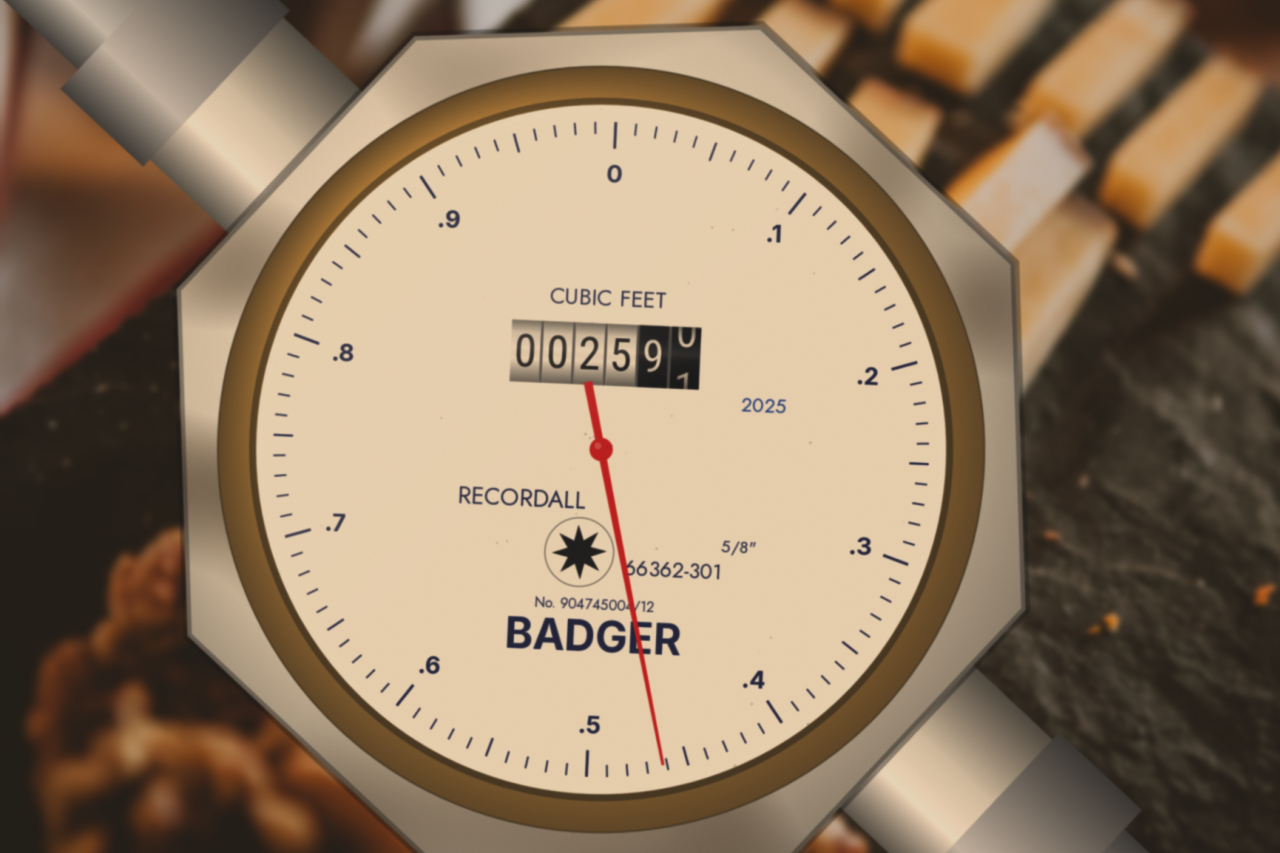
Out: 2590.46; ft³
